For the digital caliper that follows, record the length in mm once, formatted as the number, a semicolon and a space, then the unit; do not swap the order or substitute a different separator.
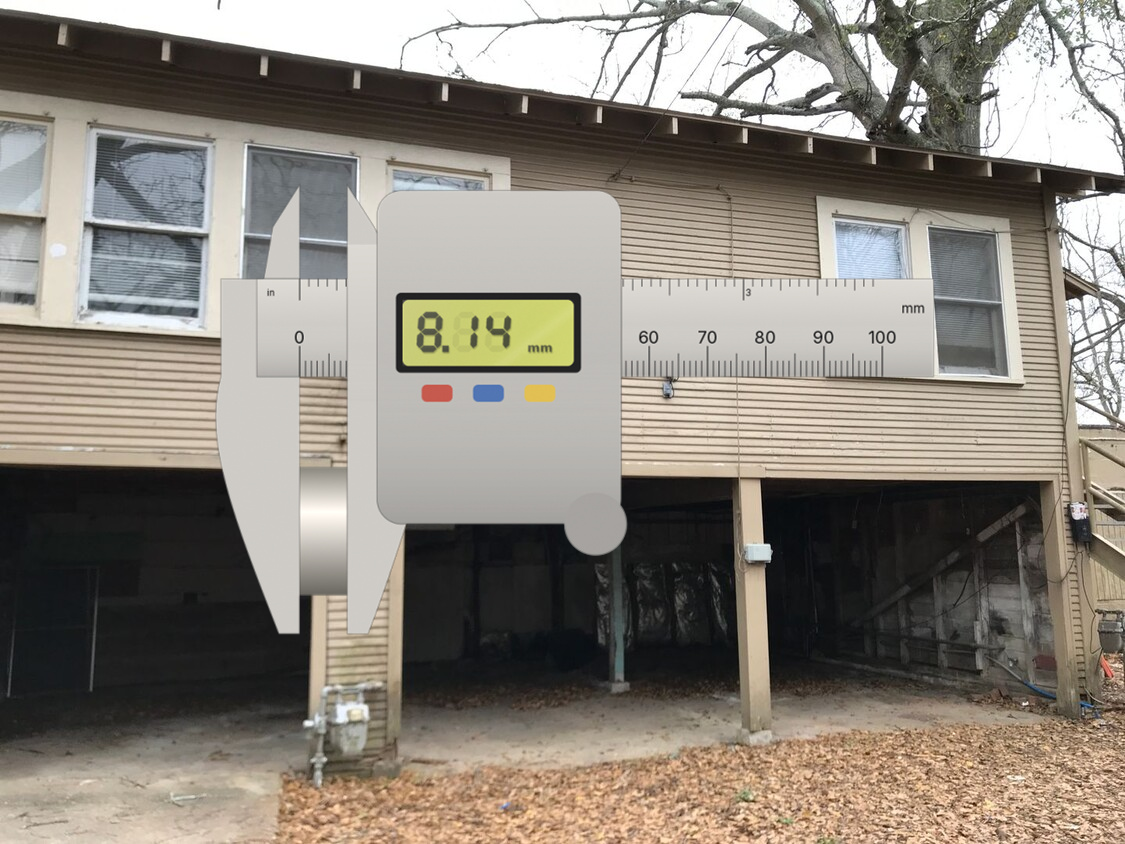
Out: 8.14; mm
